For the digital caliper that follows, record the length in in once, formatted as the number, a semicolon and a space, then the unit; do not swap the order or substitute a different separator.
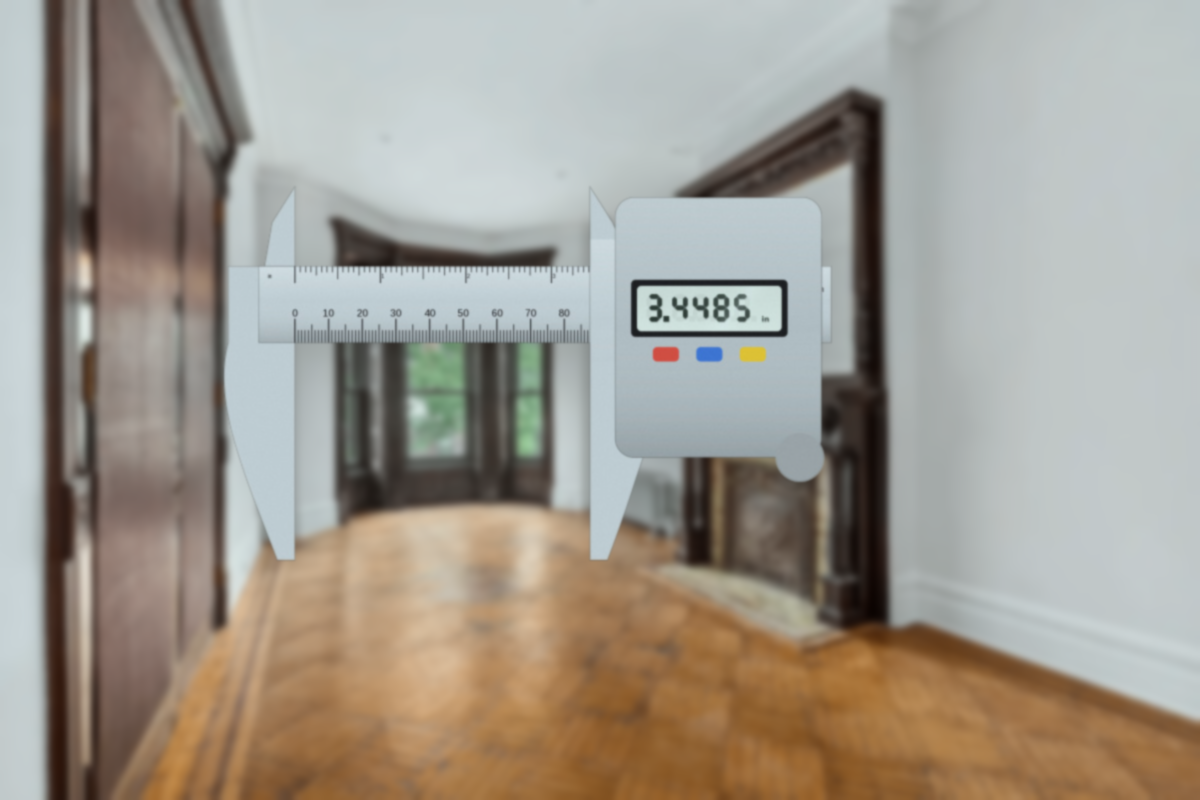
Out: 3.4485; in
